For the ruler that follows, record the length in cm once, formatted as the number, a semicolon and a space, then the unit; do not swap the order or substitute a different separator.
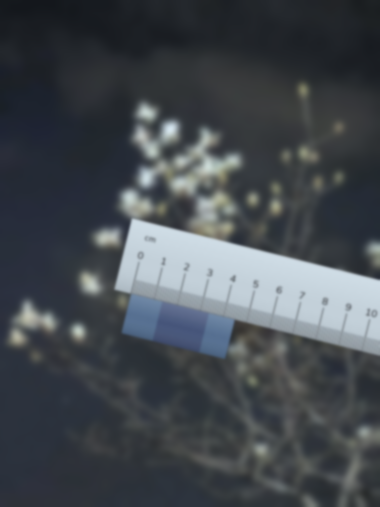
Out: 4.5; cm
